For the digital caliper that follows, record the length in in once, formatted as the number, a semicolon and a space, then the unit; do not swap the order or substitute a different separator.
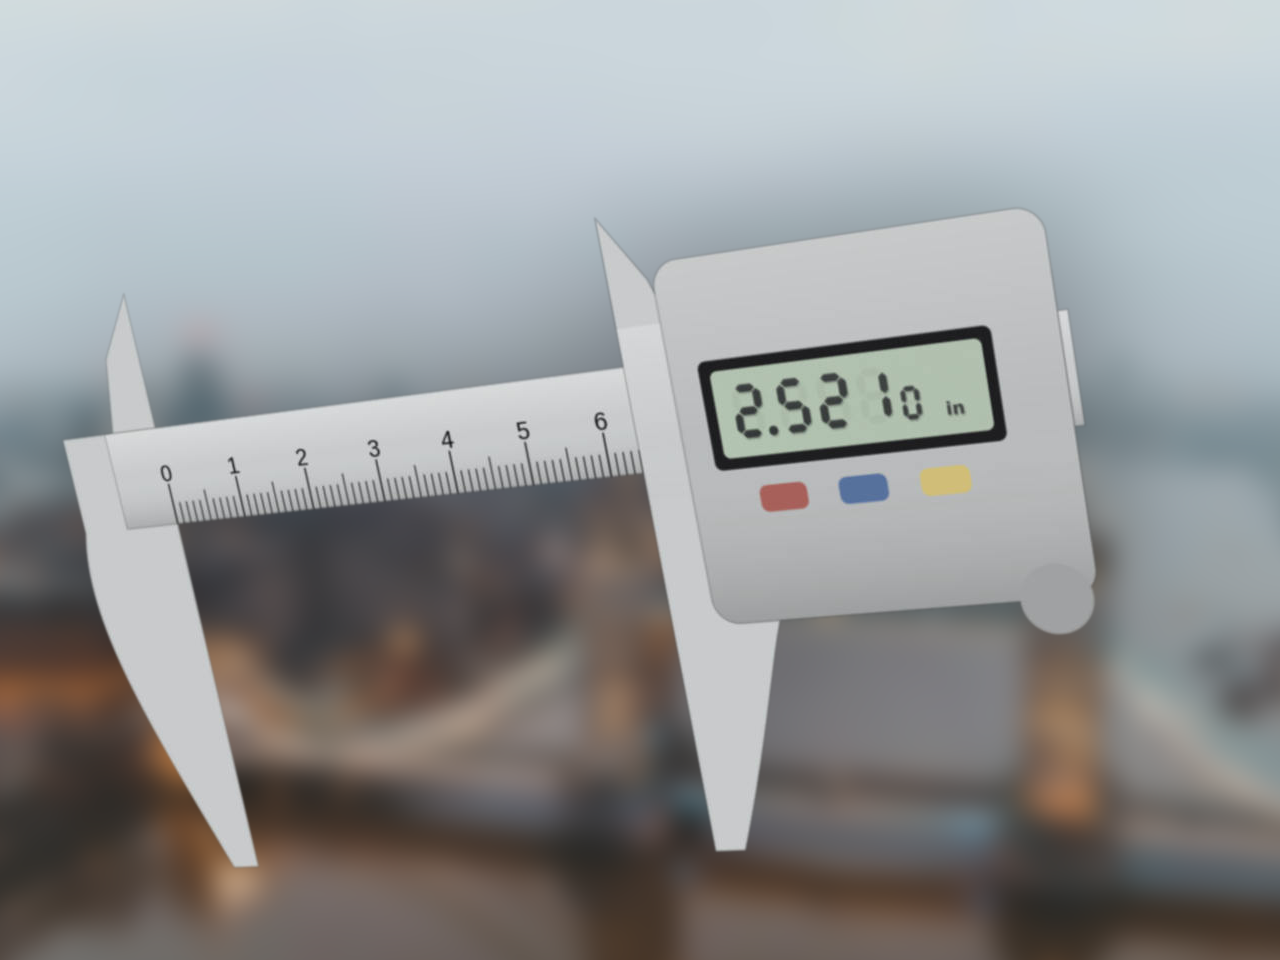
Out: 2.5210; in
